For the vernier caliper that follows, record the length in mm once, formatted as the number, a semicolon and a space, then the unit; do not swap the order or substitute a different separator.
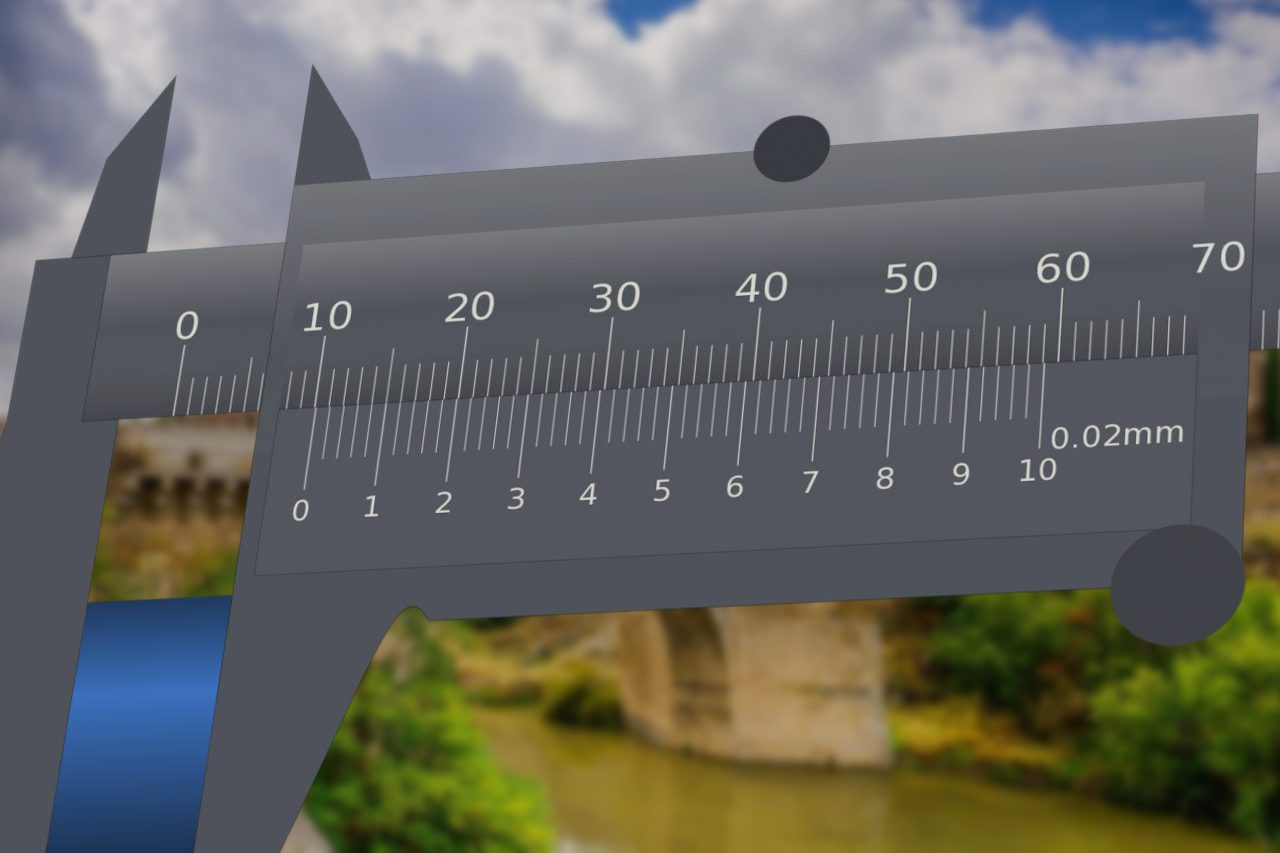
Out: 10.1; mm
